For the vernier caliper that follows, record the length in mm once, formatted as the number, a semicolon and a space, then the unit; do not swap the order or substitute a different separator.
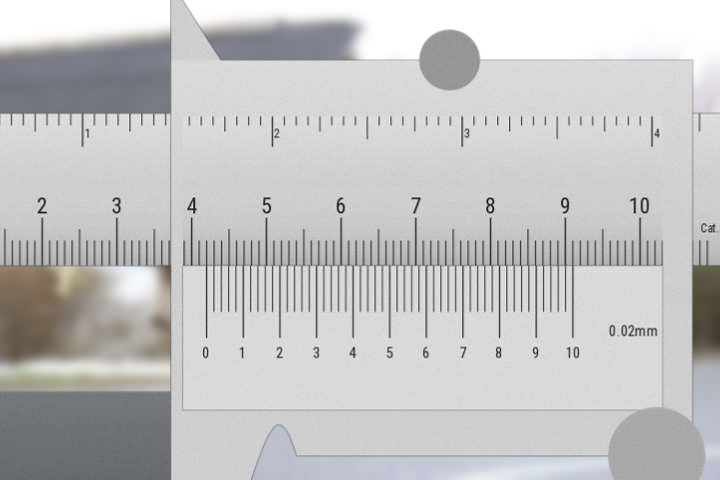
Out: 42.0; mm
